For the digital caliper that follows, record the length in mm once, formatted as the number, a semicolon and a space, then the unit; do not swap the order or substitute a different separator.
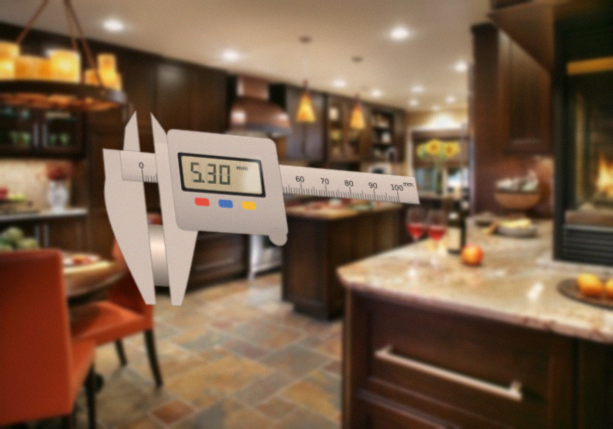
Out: 5.30; mm
